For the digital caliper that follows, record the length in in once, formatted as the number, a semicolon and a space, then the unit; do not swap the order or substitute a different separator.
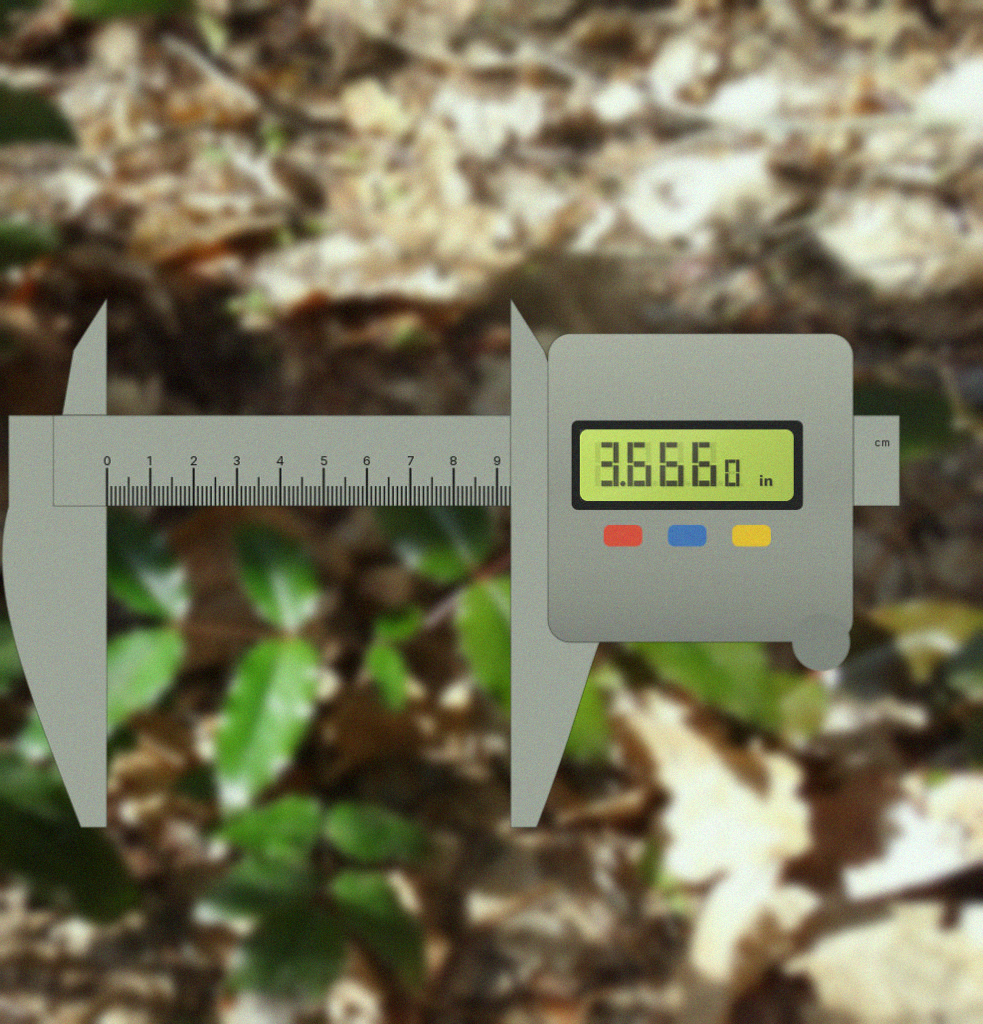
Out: 3.6660; in
